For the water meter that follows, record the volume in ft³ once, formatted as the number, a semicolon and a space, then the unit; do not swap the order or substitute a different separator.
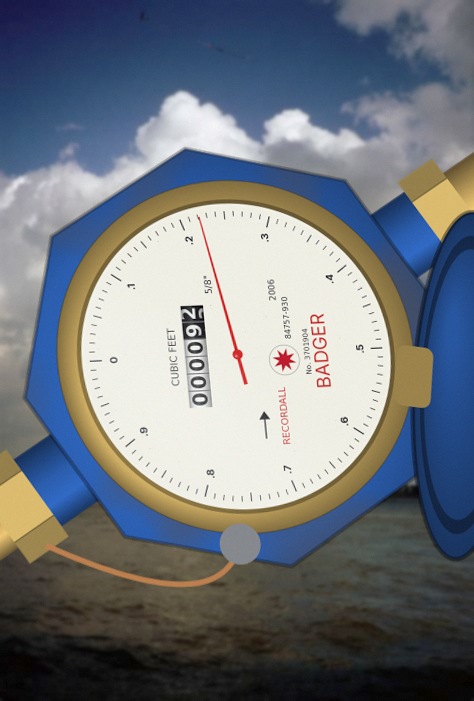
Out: 92.22; ft³
